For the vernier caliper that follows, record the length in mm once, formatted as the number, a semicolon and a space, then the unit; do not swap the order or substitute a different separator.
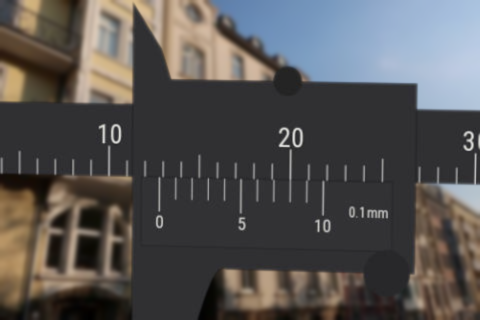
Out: 12.8; mm
